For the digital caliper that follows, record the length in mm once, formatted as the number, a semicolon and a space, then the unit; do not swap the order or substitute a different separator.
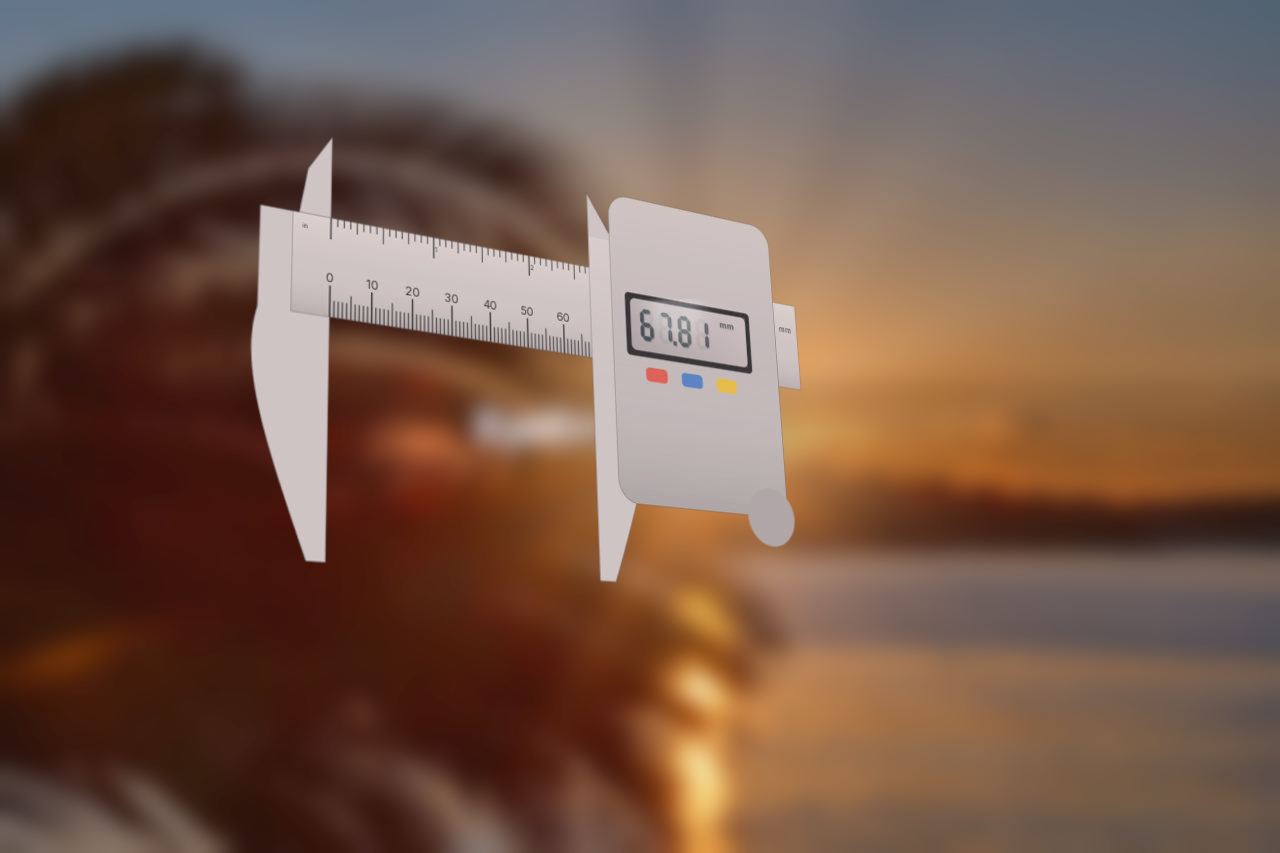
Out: 67.81; mm
